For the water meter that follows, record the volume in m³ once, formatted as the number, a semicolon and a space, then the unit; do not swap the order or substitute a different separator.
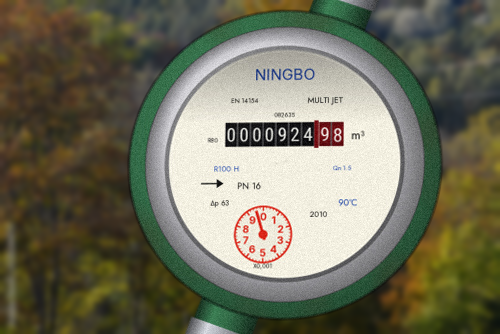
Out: 924.979; m³
